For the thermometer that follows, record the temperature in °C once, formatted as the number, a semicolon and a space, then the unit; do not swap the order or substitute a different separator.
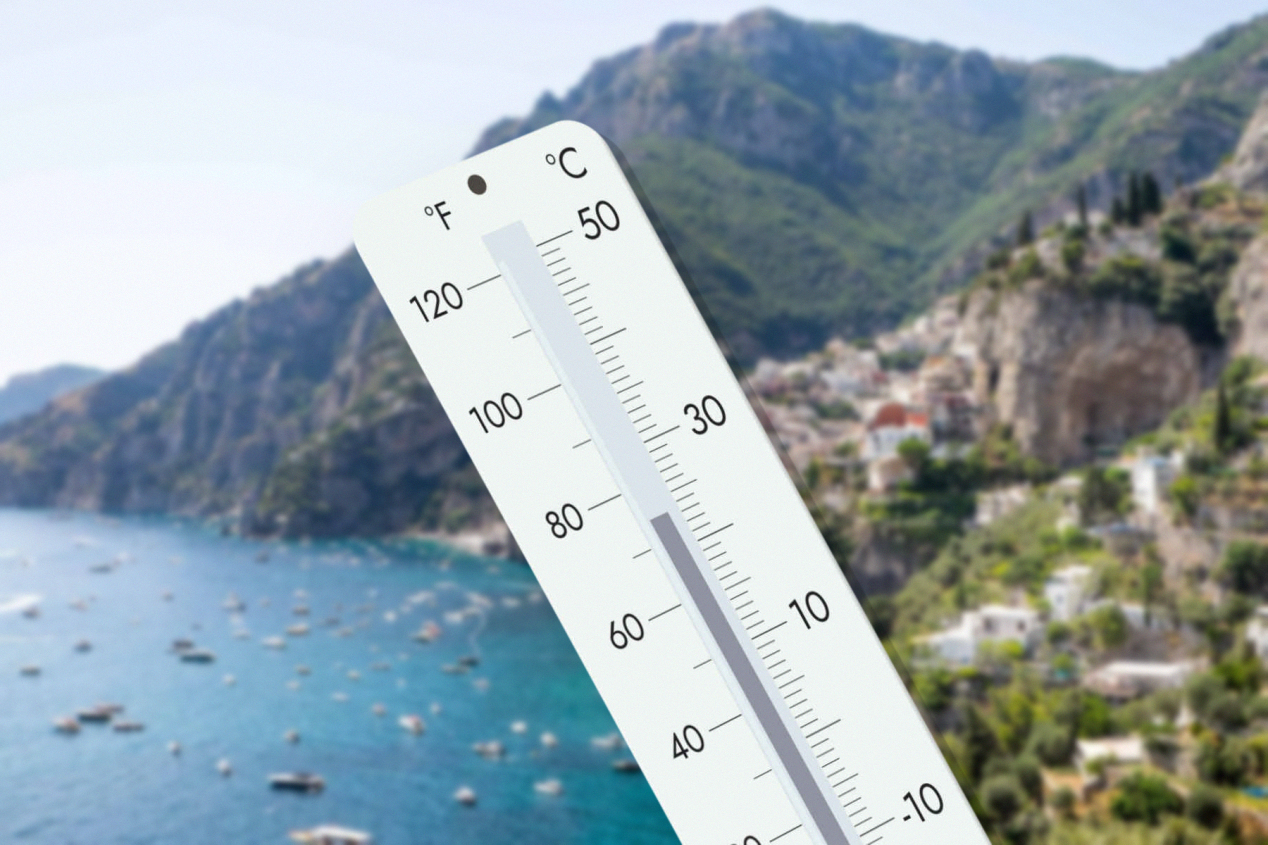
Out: 23.5; °C
